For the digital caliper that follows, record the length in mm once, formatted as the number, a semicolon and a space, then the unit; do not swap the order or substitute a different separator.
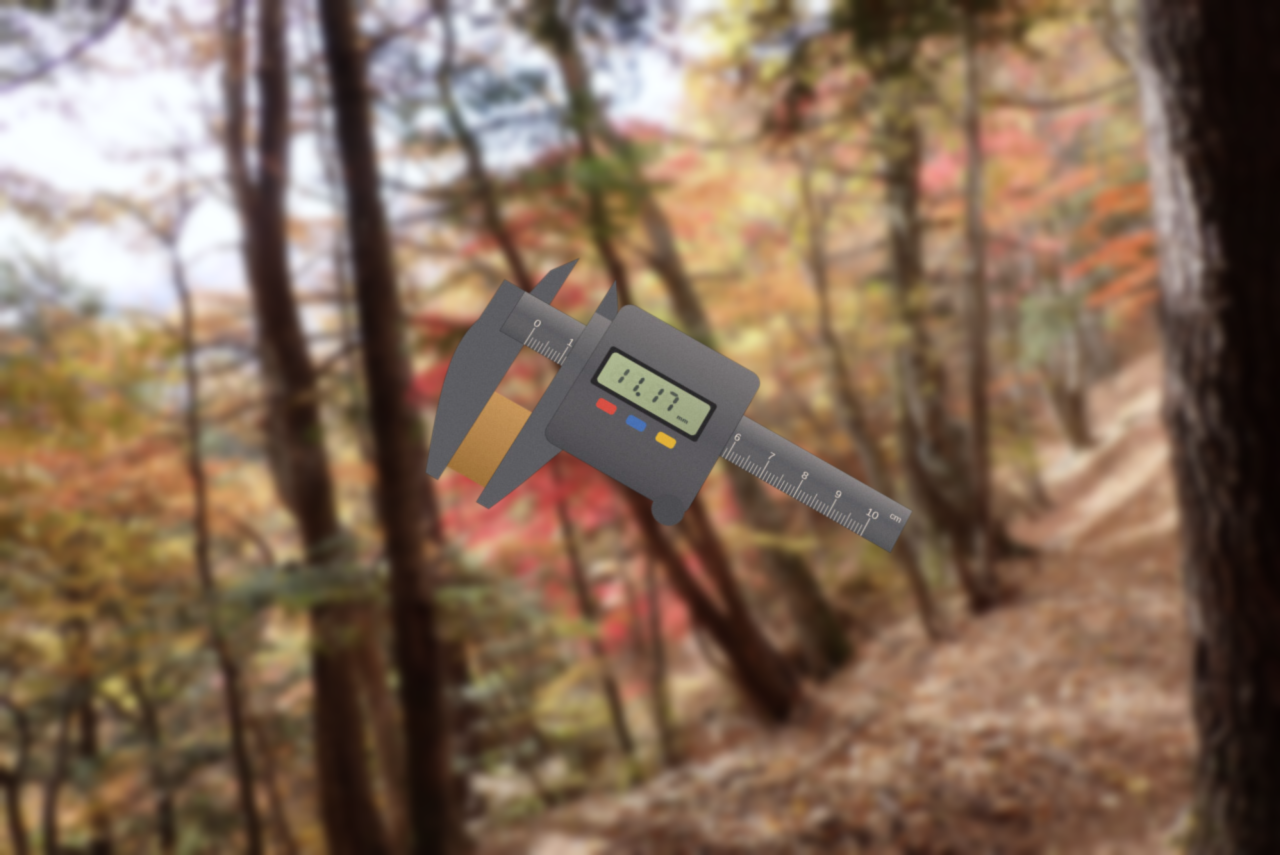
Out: 11.17; mm
